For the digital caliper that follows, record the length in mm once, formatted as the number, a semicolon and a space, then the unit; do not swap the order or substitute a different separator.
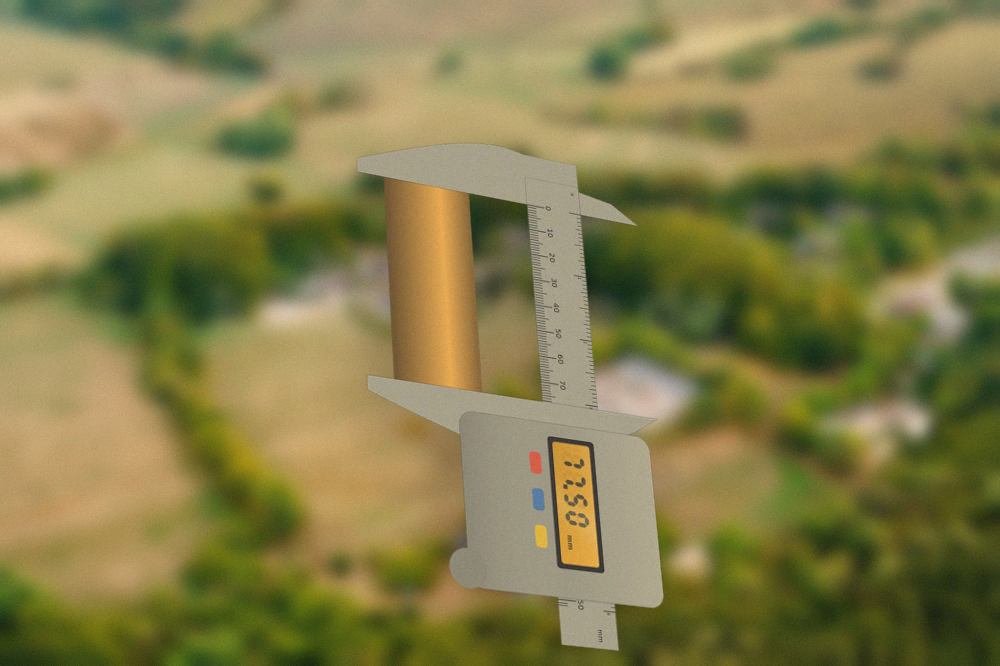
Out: 77.50; mm
